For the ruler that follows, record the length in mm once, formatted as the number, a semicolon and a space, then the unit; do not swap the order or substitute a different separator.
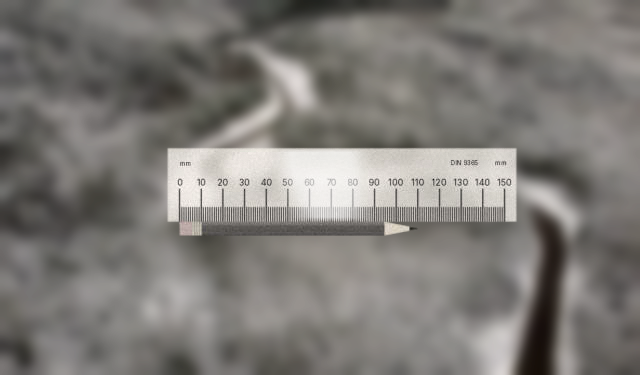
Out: 110; mm
